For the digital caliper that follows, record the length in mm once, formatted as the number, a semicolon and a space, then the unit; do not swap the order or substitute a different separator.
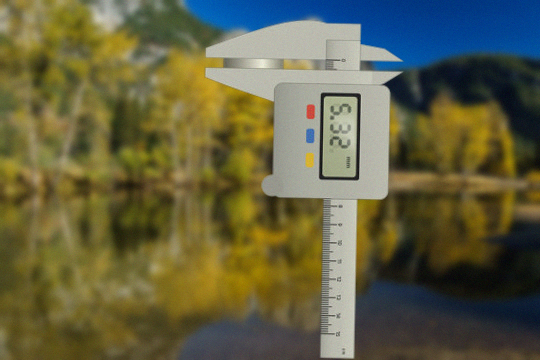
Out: 5.32; mm
